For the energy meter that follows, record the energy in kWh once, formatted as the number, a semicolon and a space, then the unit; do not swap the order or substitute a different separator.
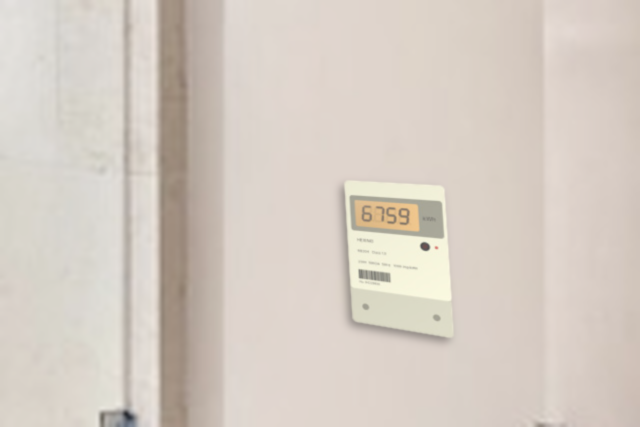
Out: 6759; kWh
